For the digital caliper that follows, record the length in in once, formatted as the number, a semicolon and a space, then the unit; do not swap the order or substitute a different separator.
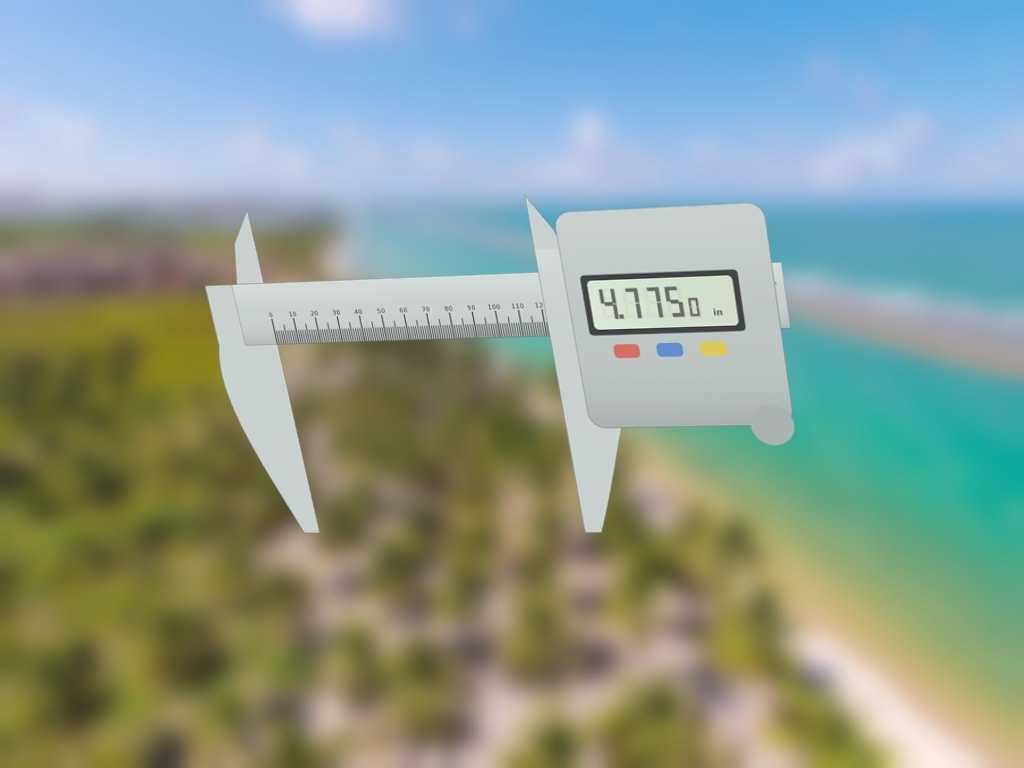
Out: 4.7750; in
